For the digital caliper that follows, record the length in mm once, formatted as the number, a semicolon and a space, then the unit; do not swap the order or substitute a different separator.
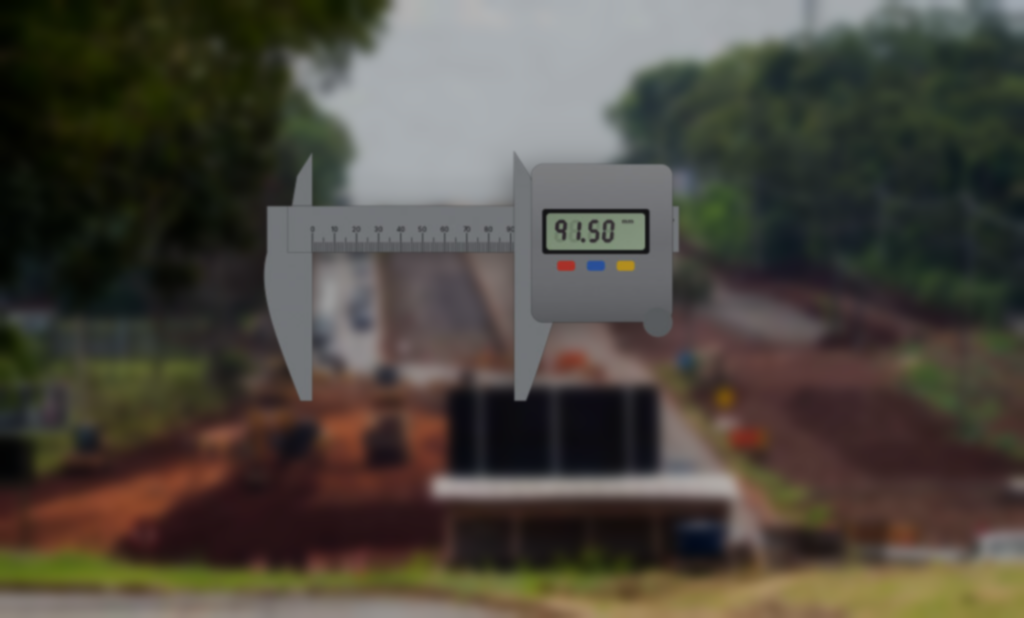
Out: 91.50; mm
